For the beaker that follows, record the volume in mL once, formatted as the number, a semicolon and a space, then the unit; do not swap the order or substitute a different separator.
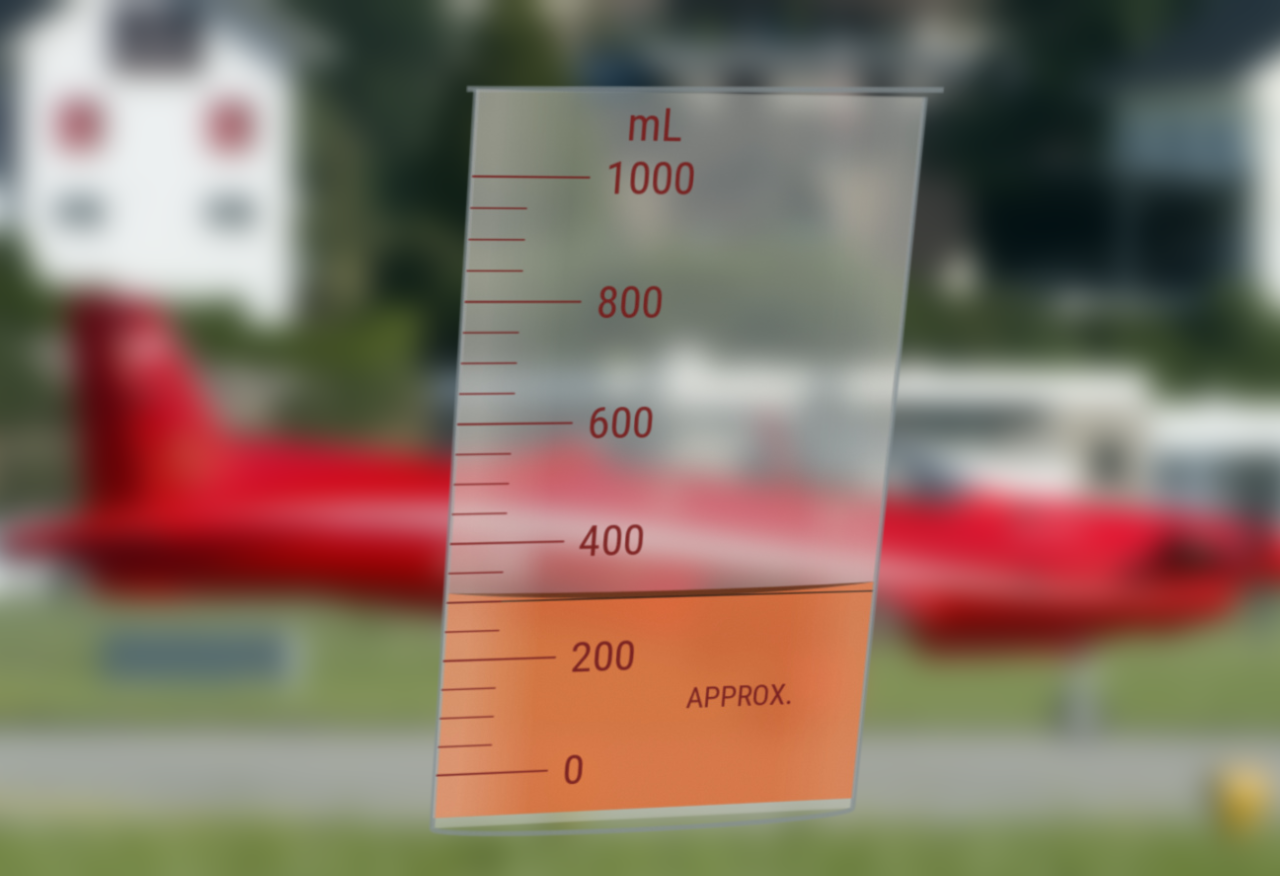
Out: 300; mL
